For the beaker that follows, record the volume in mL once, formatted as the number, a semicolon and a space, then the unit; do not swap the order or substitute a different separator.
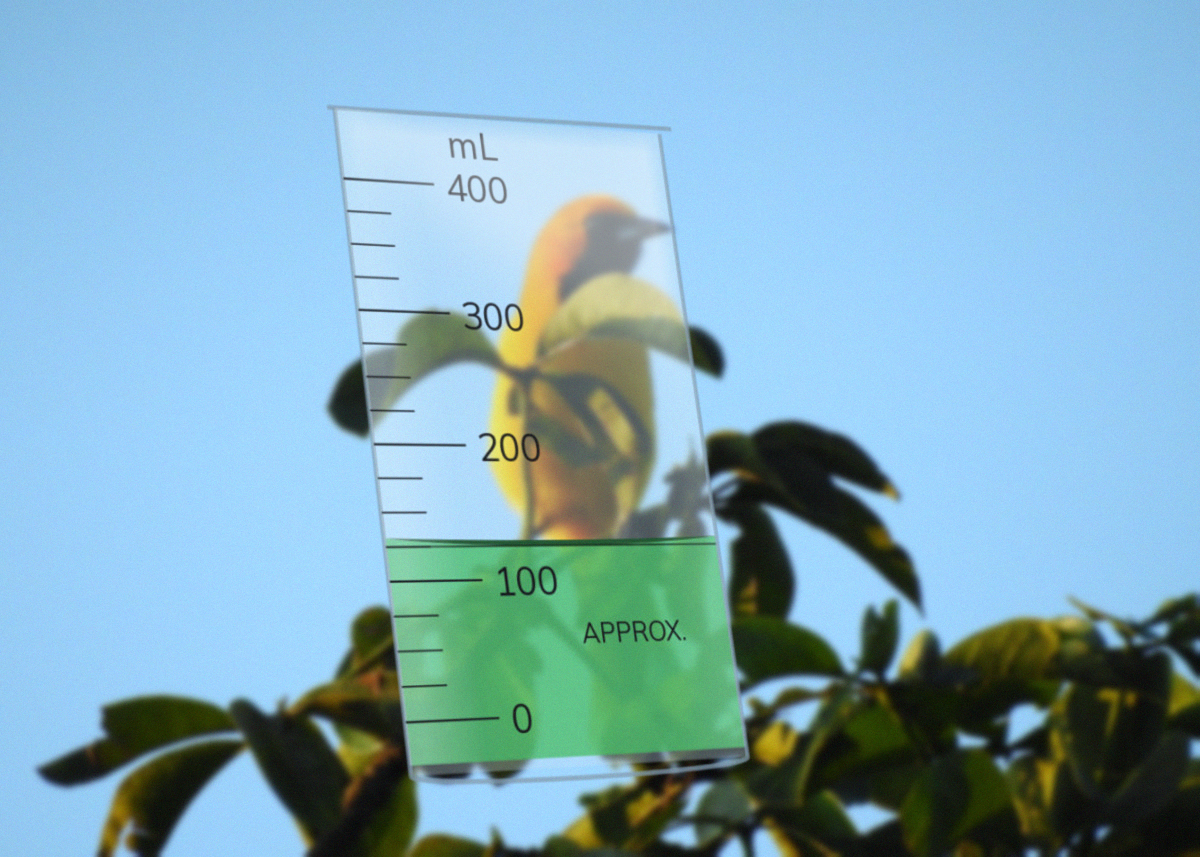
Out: 125; mL
